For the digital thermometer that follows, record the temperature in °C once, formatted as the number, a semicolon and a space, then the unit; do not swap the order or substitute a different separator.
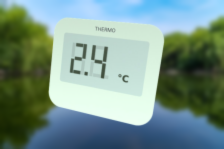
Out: 2.4; °C
